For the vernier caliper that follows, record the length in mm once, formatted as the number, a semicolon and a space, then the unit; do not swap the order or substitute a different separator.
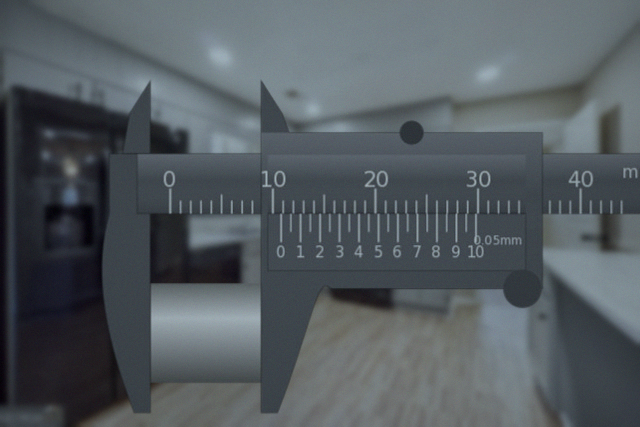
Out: 10.8; mm
